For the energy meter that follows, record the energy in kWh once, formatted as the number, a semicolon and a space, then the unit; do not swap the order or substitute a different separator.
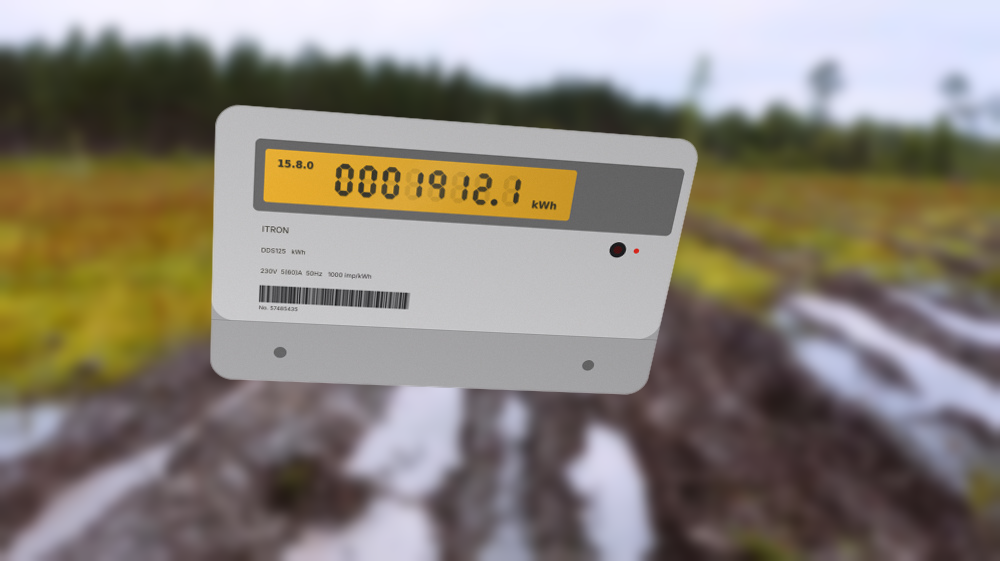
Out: 1912.1; kWh
